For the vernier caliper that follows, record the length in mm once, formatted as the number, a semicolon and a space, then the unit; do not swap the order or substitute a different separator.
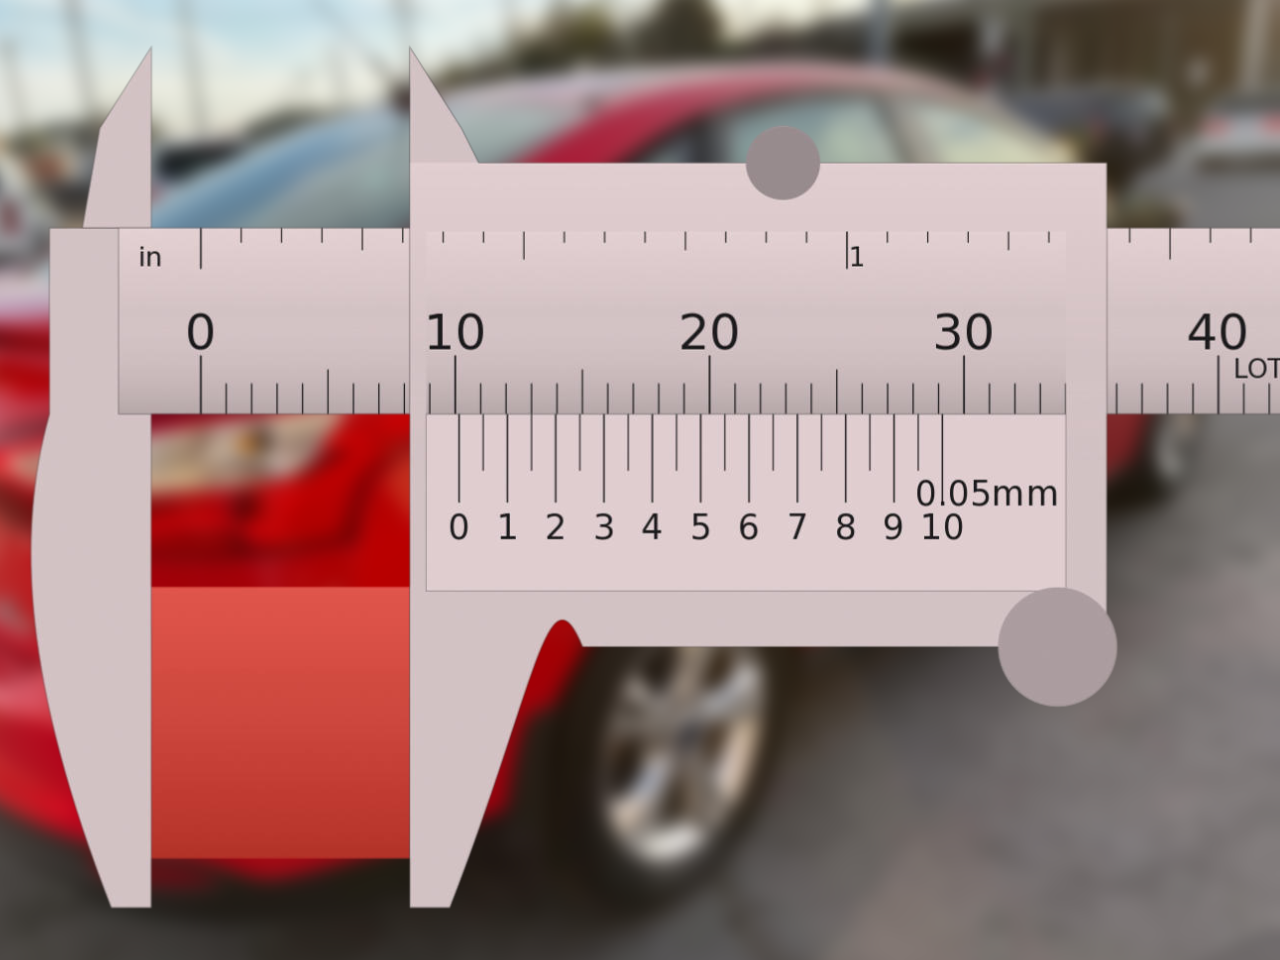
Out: 10.15; mm
